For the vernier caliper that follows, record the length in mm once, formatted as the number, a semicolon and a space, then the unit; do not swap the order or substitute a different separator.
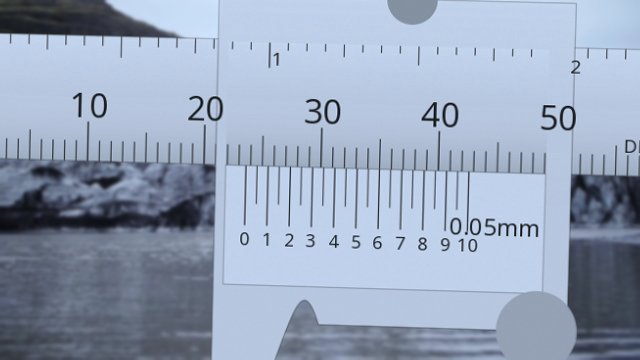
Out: 23.6; mm
